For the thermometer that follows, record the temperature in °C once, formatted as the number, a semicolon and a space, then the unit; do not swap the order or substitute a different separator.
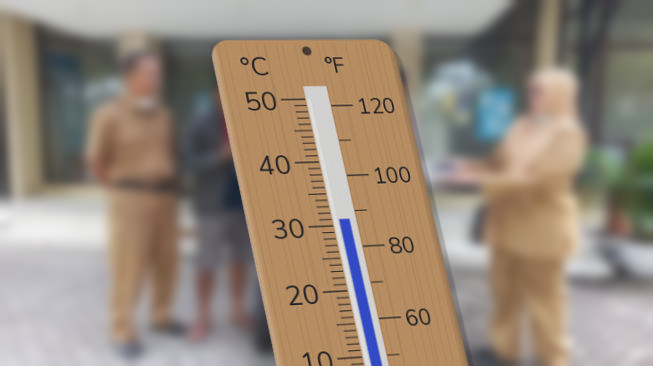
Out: 31; °C
